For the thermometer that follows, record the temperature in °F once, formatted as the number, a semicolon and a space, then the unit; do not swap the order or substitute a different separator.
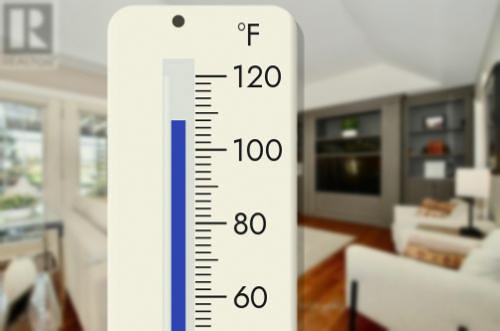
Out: 108; °F
